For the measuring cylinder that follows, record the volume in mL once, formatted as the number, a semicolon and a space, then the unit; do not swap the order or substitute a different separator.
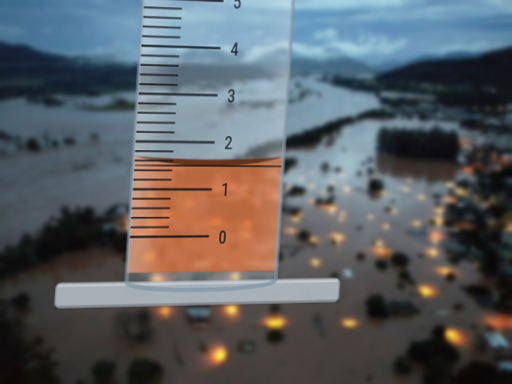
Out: 1.5; mL
